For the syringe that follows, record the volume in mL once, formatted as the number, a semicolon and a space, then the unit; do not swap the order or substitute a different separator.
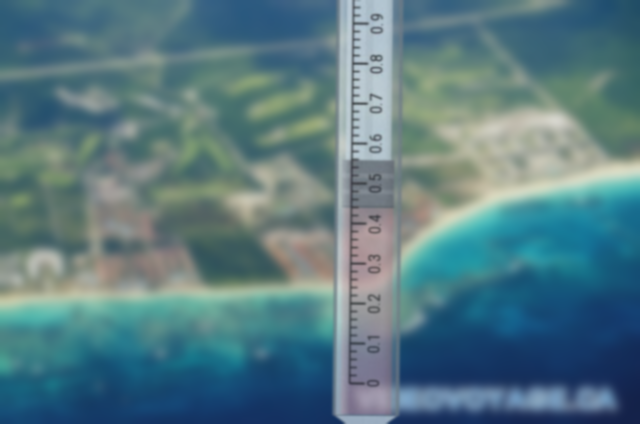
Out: 0.44; mL
